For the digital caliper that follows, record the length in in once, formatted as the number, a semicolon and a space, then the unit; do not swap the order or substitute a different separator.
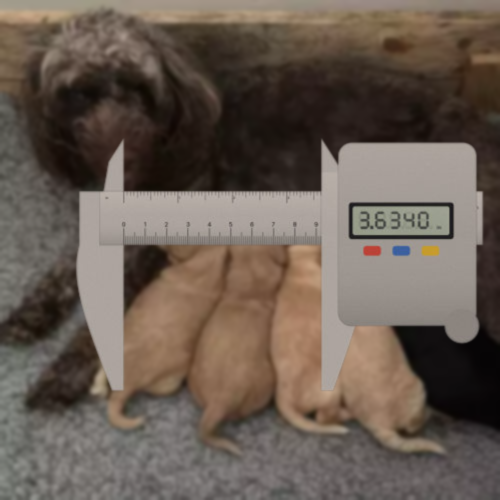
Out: 3.6340; in
